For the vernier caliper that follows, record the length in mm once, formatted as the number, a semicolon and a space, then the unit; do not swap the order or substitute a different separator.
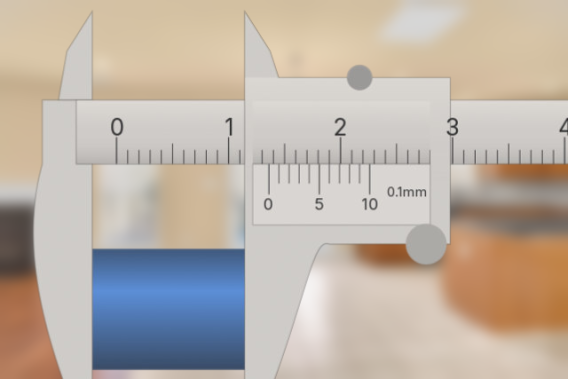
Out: 13.6; mm
